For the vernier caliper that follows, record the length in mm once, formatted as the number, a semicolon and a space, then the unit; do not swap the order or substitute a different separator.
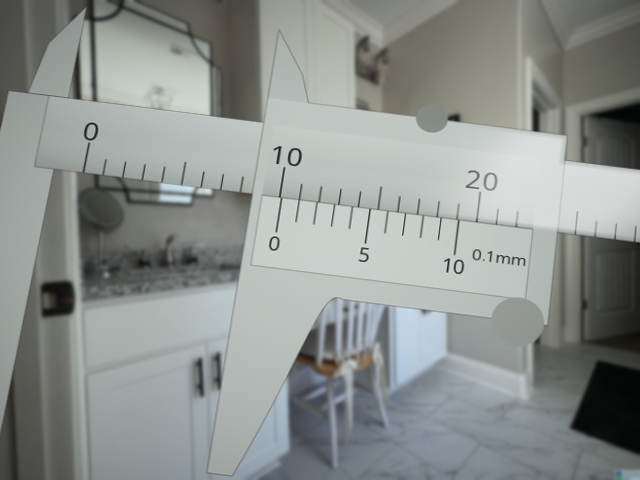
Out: 10.1; mm
